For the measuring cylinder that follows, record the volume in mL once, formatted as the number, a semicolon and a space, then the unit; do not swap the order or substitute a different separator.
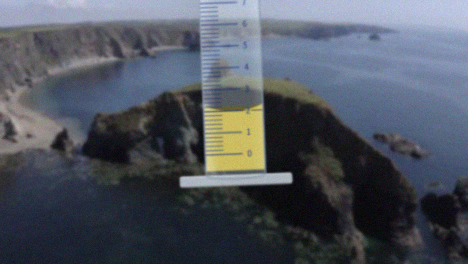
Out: 2; mL
